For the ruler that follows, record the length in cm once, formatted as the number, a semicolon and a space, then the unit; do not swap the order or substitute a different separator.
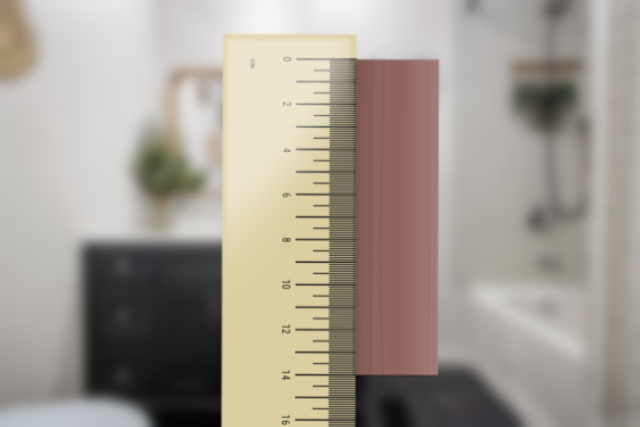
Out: 14; cm
